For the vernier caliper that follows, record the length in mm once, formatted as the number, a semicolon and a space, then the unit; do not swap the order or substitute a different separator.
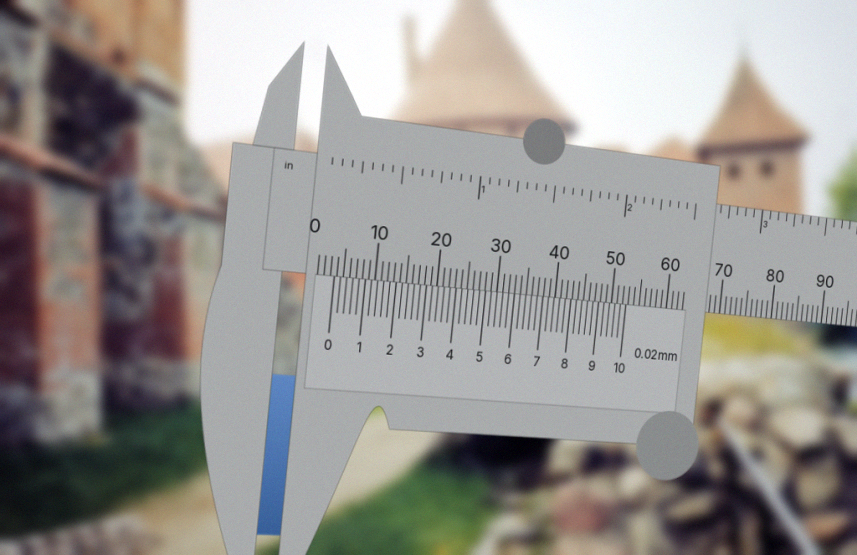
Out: 3.6; mm
